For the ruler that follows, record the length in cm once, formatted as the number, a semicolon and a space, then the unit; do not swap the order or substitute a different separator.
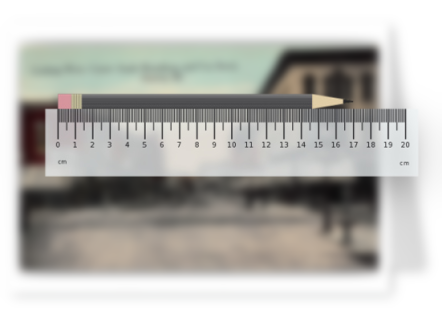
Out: 17; cm
